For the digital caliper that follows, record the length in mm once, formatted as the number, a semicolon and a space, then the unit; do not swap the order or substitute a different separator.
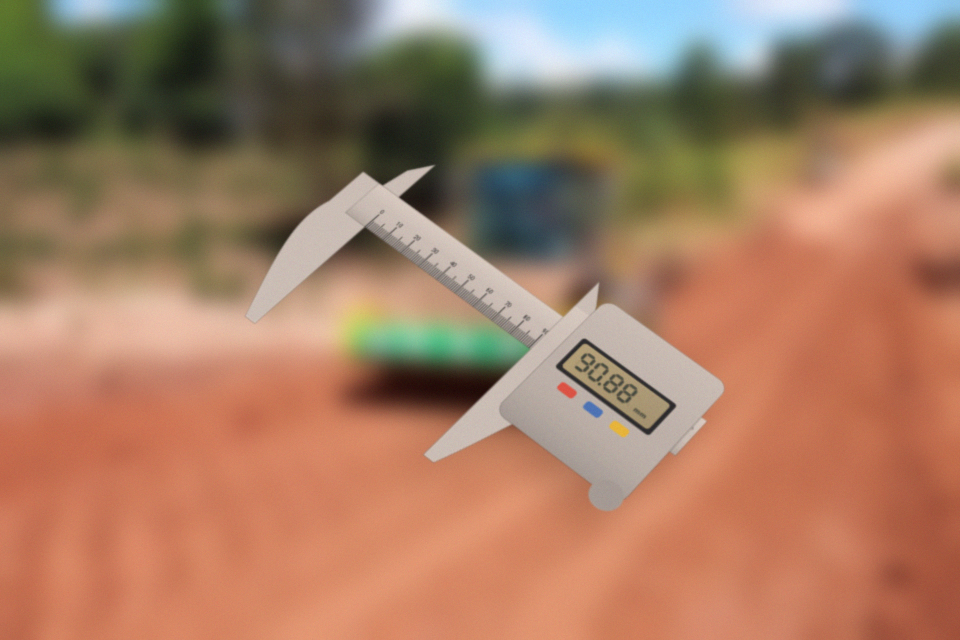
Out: 90.88; mm
